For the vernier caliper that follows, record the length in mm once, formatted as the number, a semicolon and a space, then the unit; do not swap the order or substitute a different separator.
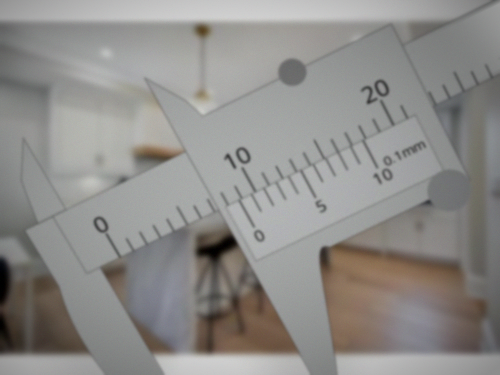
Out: 8.8; mm
